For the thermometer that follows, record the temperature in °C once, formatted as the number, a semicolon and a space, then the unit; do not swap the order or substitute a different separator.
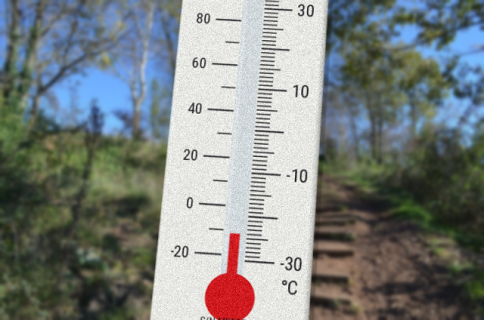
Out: -24; °C
